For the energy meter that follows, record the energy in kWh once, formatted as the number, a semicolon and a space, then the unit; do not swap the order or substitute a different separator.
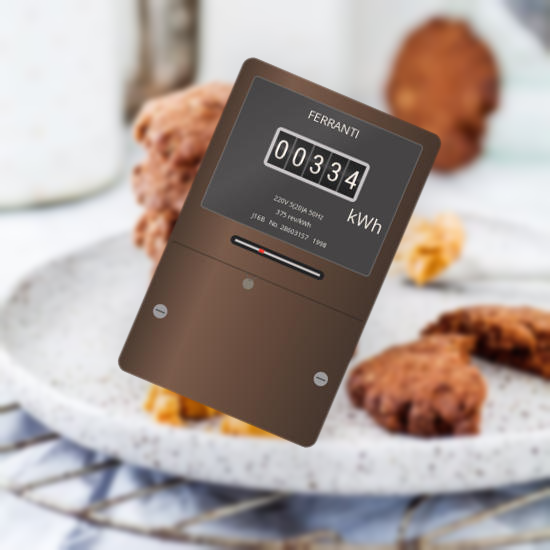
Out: 334; kWh
